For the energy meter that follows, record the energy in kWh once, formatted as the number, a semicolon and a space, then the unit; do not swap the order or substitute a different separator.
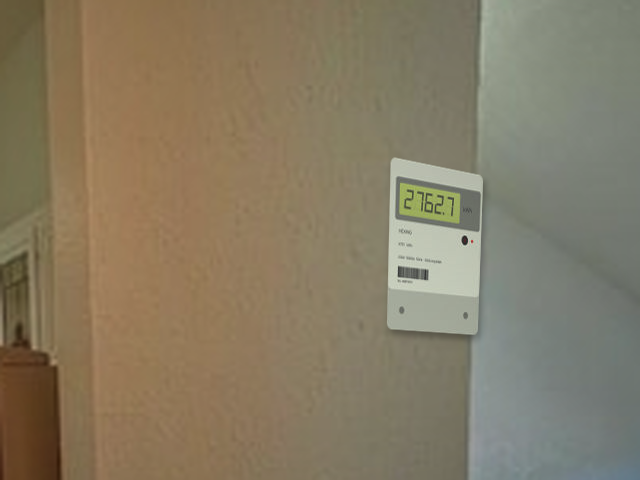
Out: 2762.7; kWh
